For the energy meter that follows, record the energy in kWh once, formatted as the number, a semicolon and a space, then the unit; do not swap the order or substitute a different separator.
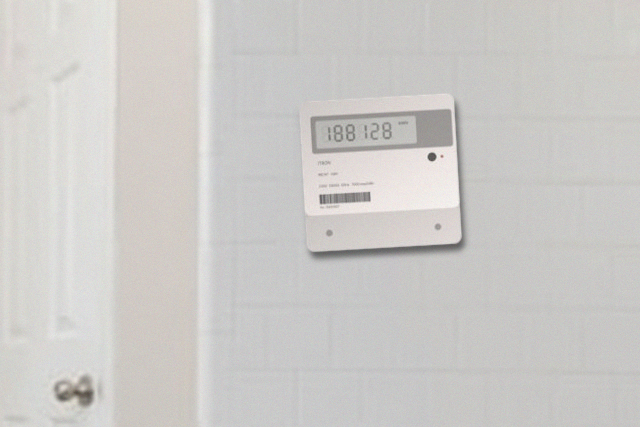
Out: 188128; kWh
